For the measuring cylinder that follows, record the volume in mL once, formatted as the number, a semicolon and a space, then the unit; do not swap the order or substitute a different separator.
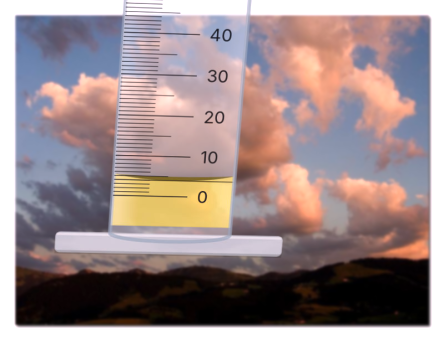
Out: 4; mL
